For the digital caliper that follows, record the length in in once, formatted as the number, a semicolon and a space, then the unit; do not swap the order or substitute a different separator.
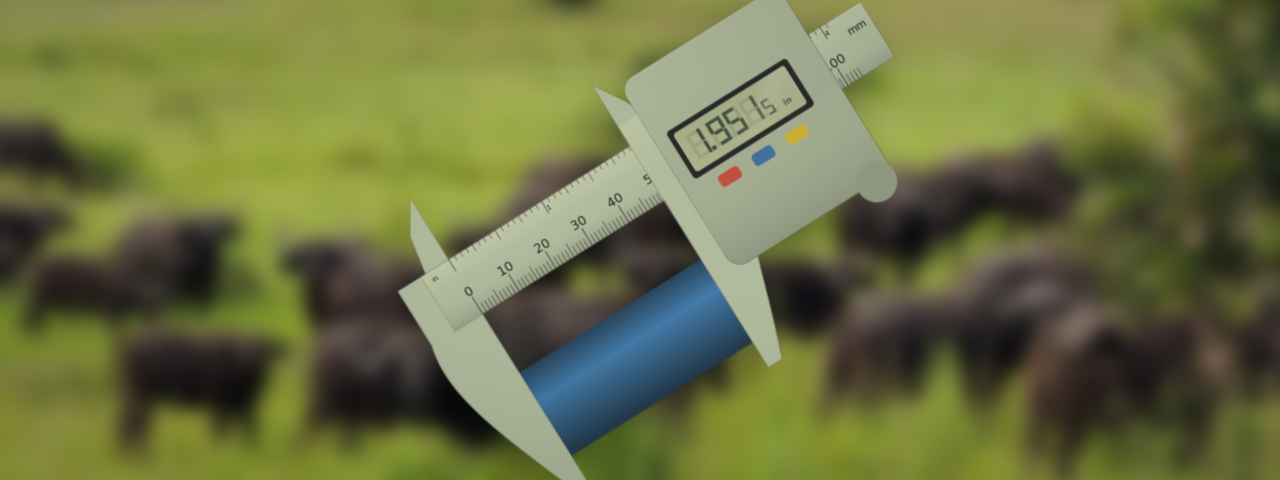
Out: 1.9515; in
